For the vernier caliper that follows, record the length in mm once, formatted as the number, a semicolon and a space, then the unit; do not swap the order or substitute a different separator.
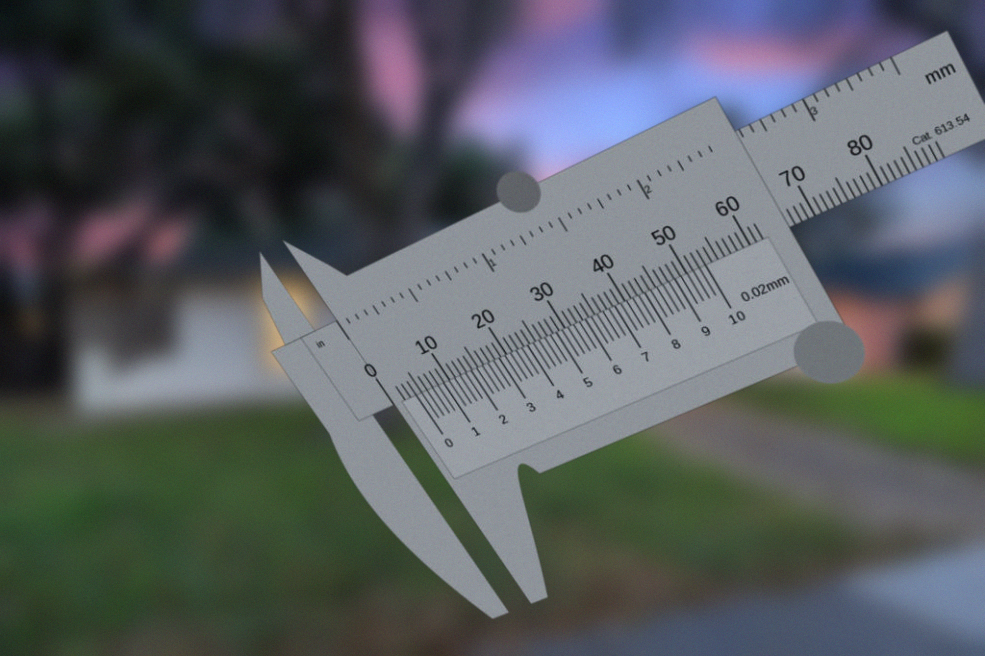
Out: 4.0; mm
